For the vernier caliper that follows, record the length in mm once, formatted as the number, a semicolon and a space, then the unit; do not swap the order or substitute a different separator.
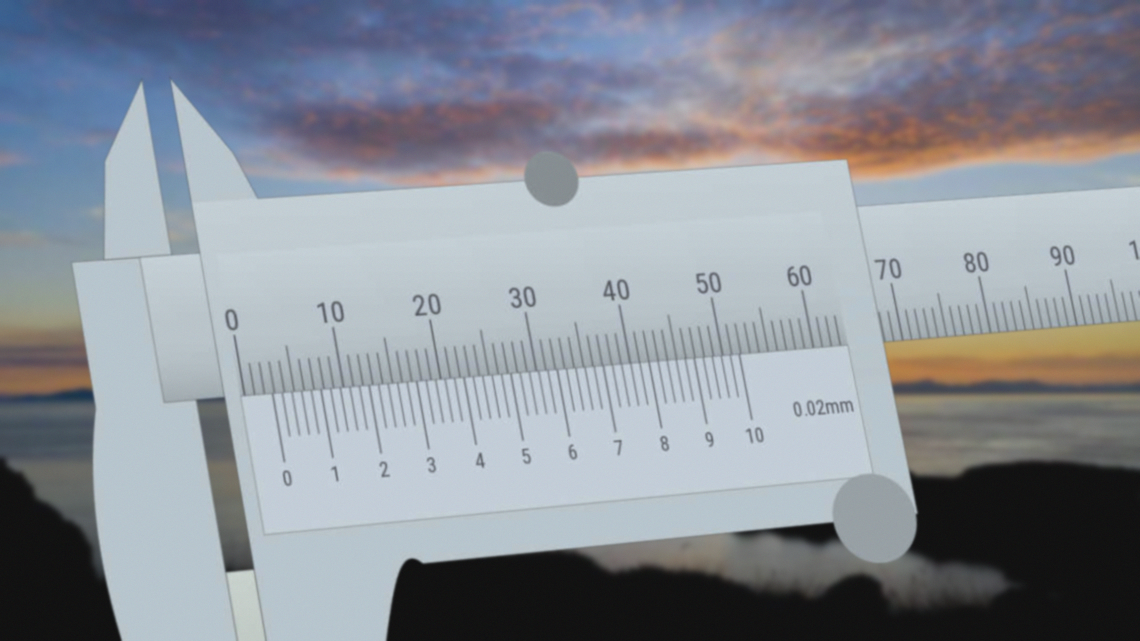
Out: 2.8; mm
